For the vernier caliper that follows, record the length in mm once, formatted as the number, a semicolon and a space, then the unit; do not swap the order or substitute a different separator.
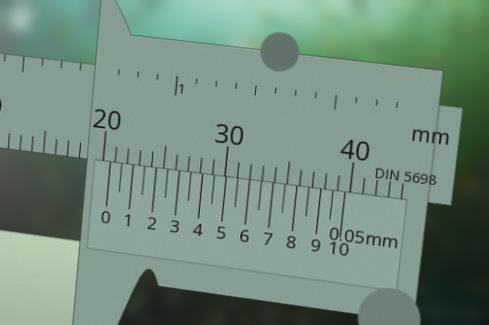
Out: 20.6; mm
